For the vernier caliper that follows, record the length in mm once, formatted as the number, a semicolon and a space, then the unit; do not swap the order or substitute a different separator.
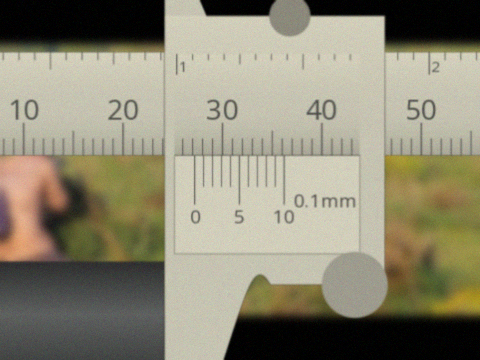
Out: 27.2; mm
